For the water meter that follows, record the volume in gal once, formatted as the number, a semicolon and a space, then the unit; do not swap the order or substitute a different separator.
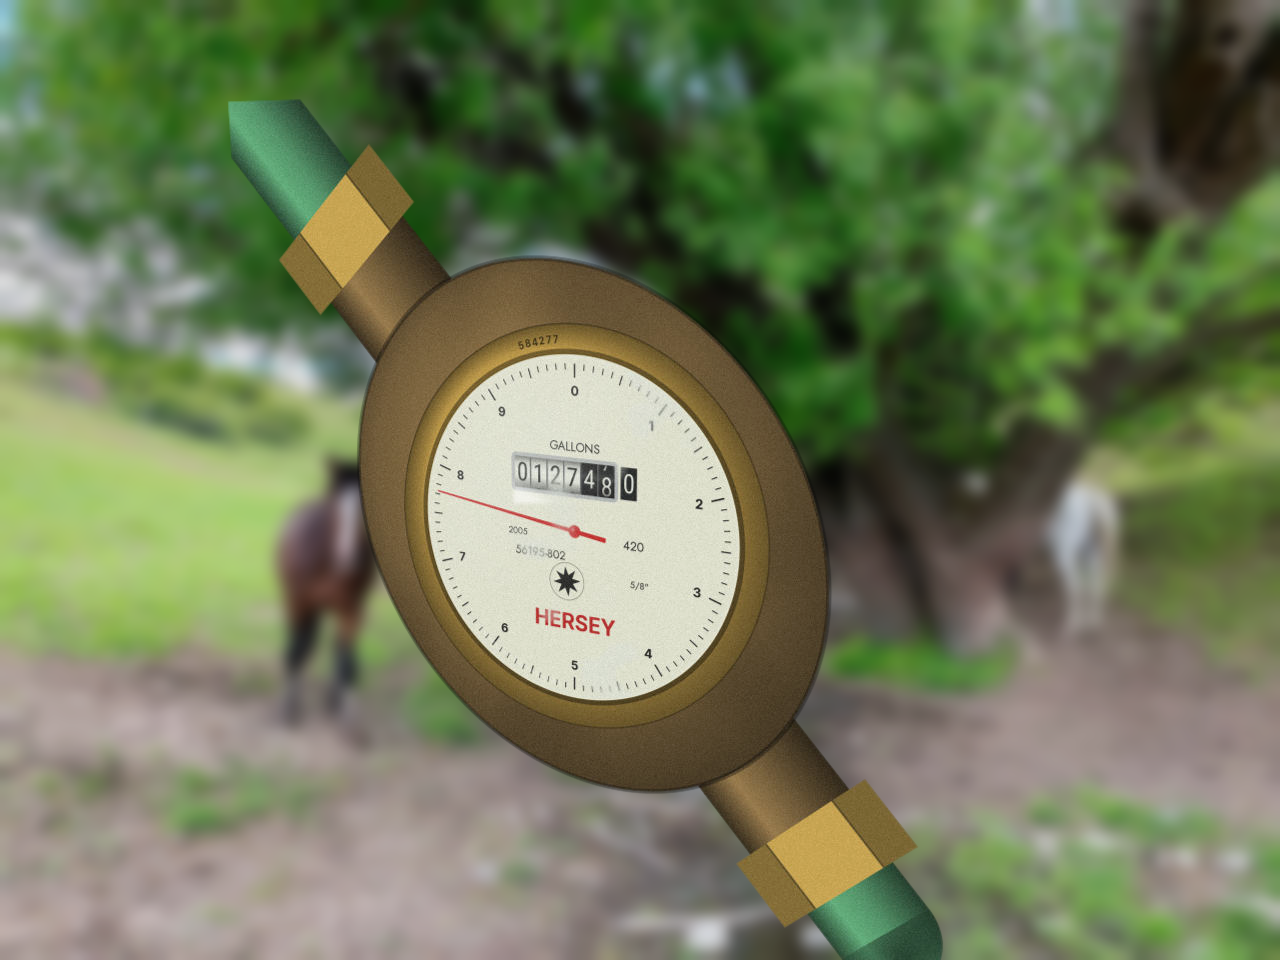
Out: 127477.7; gal
